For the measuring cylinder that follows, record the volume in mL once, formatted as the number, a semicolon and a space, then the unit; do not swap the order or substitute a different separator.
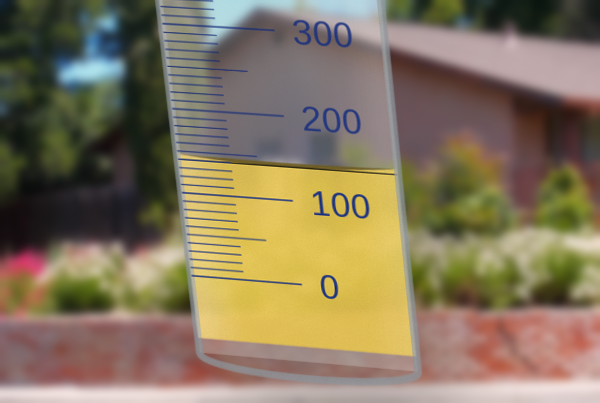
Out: 140; mL
